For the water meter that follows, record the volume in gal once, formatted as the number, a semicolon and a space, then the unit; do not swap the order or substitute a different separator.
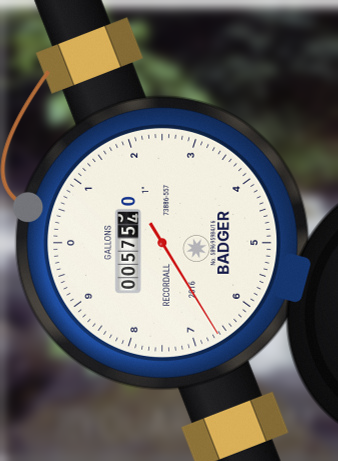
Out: 57536.6; gal
